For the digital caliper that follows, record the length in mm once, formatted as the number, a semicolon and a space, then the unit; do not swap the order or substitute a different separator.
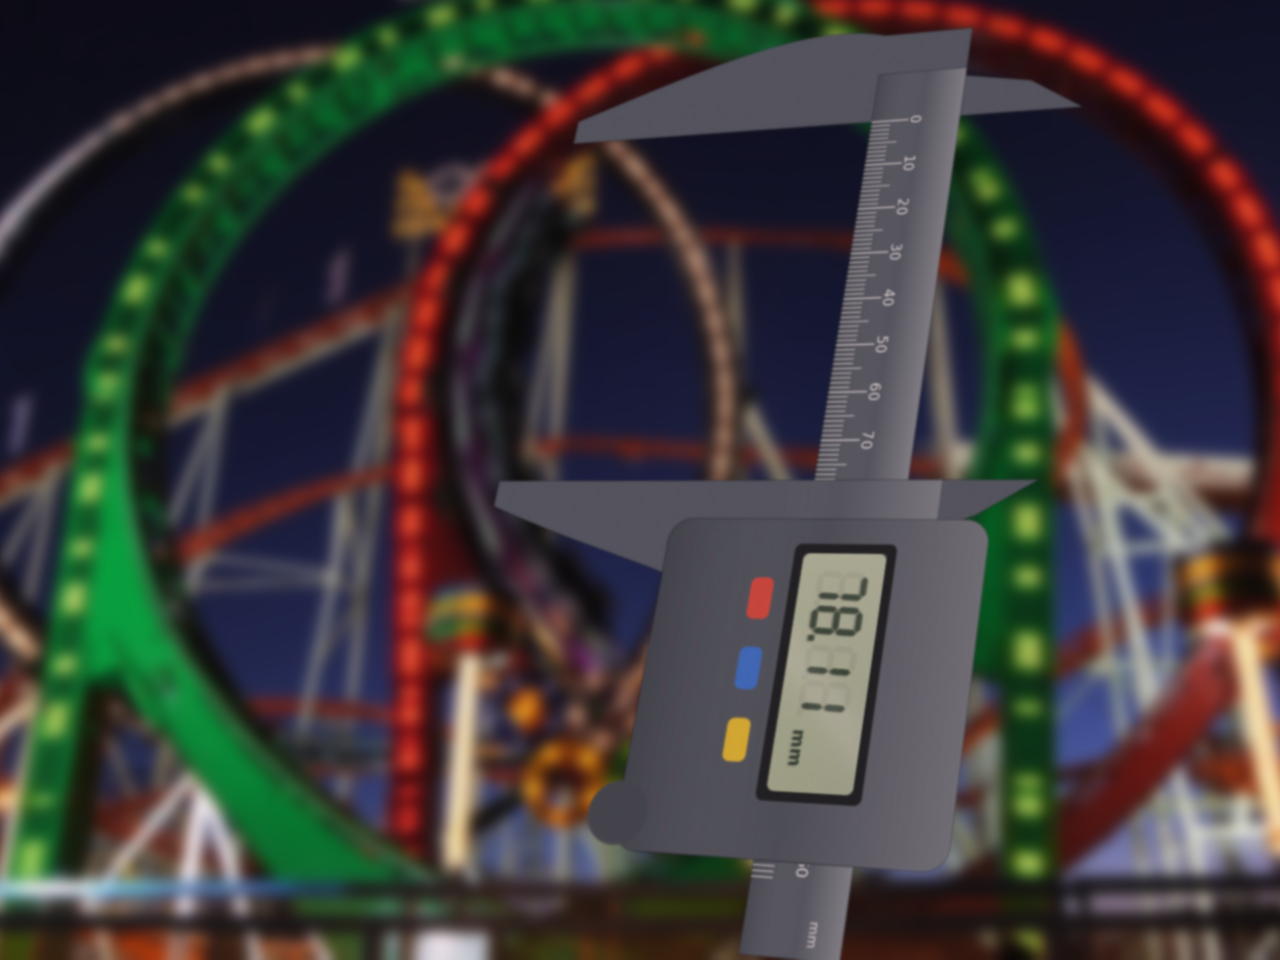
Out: 78.11; mm
